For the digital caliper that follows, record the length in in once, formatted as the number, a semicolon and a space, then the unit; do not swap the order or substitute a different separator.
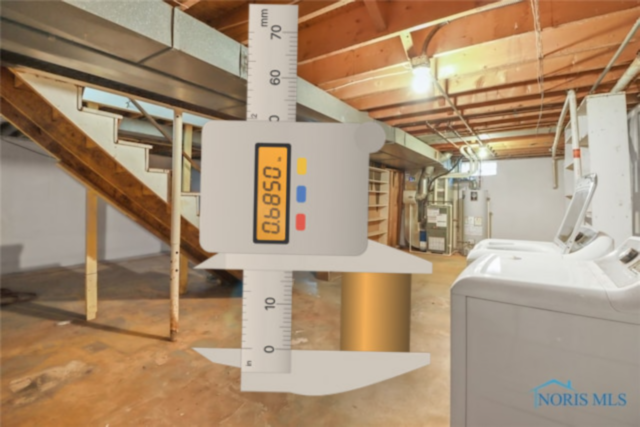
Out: 0.6850; in
